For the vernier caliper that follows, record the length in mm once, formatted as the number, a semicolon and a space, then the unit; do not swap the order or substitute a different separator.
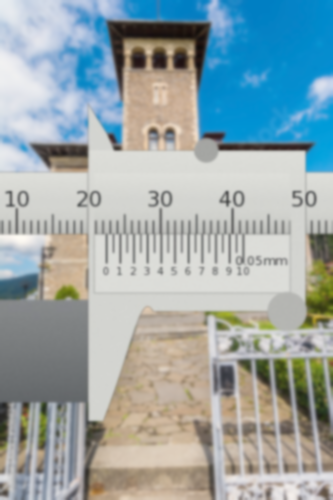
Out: 22.5; mm
